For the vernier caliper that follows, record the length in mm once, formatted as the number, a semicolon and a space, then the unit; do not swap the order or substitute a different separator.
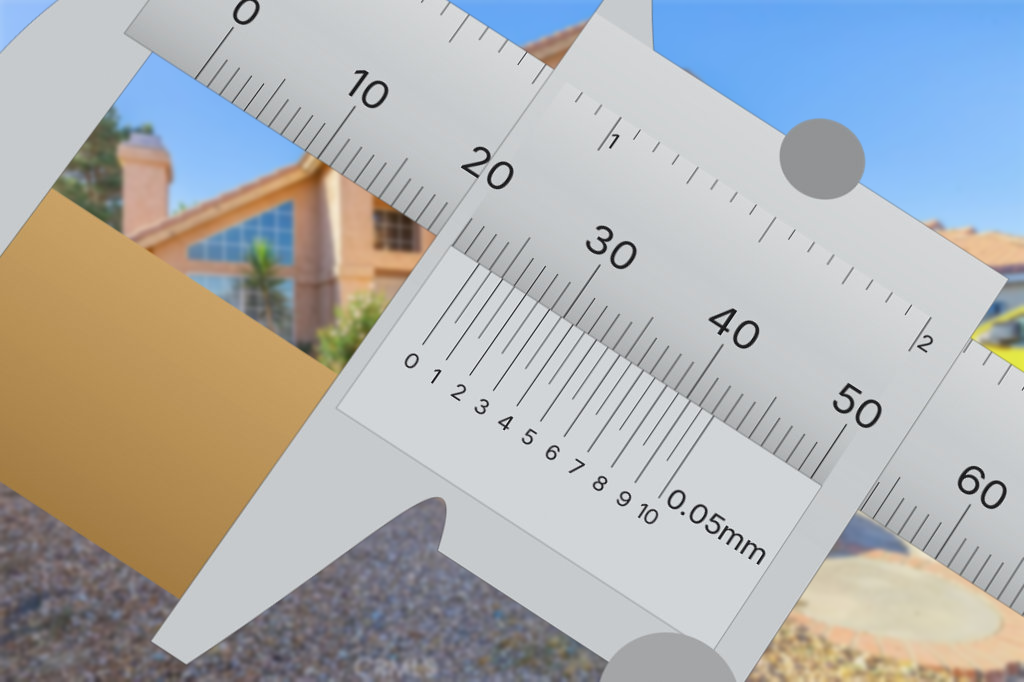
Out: 23.2; mm
